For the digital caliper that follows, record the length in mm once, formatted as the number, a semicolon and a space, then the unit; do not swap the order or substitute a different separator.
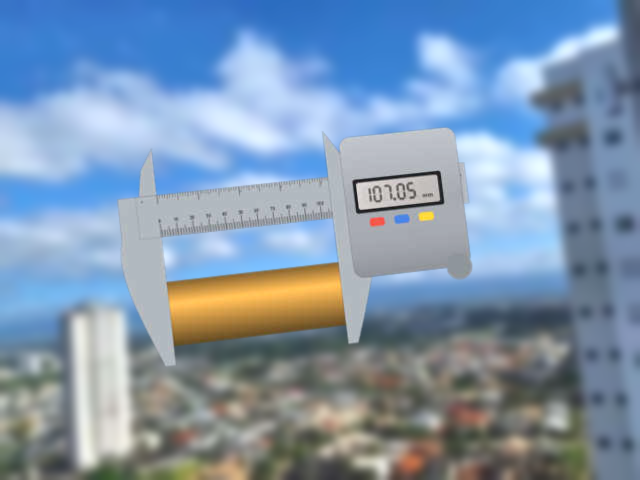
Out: 107.05; mm
